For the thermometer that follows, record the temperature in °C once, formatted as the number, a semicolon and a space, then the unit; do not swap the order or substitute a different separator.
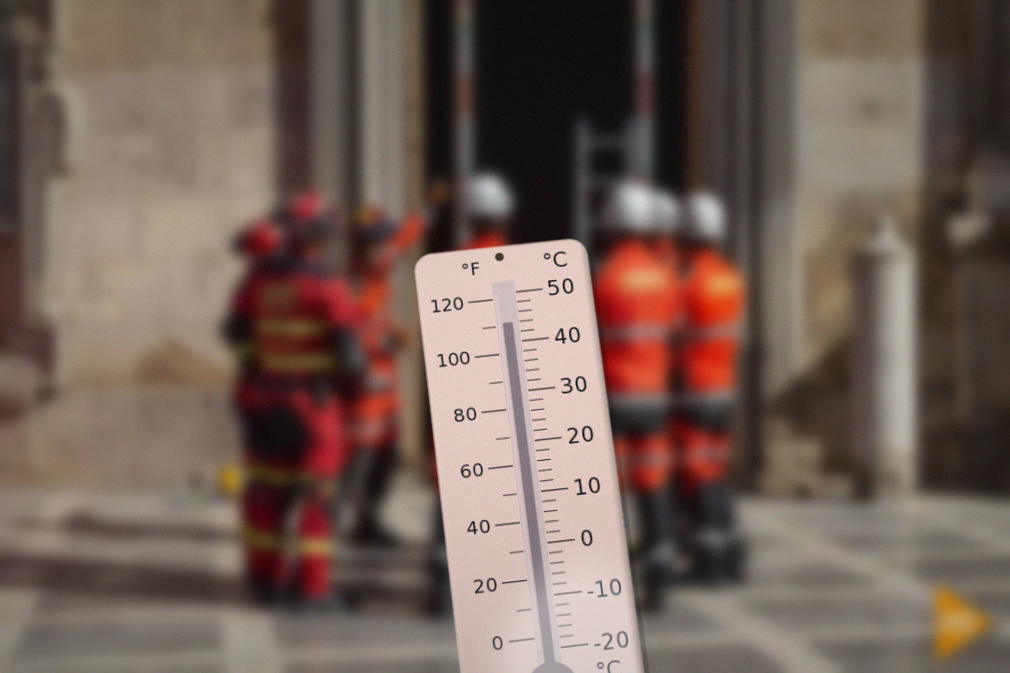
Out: 44; °C
